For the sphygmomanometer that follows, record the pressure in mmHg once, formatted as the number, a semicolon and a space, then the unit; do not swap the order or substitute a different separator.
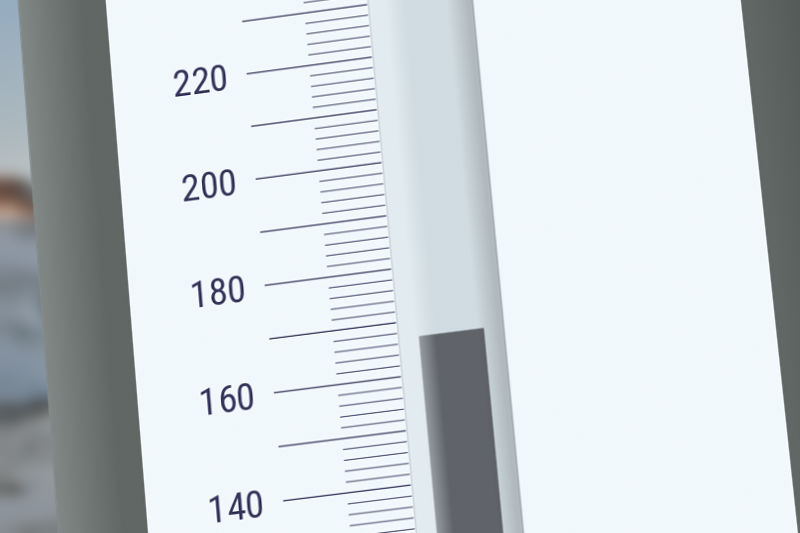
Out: 167; mmHg
